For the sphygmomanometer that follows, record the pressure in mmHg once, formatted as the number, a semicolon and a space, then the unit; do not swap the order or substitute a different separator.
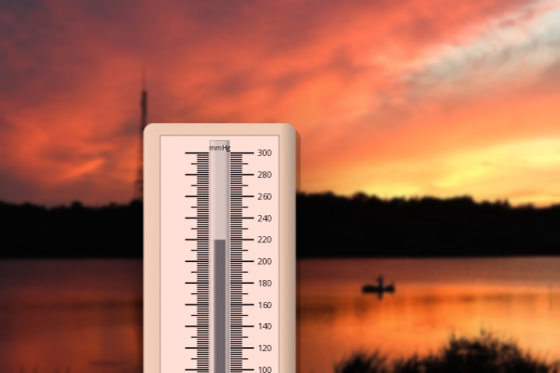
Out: 220; mmHg
